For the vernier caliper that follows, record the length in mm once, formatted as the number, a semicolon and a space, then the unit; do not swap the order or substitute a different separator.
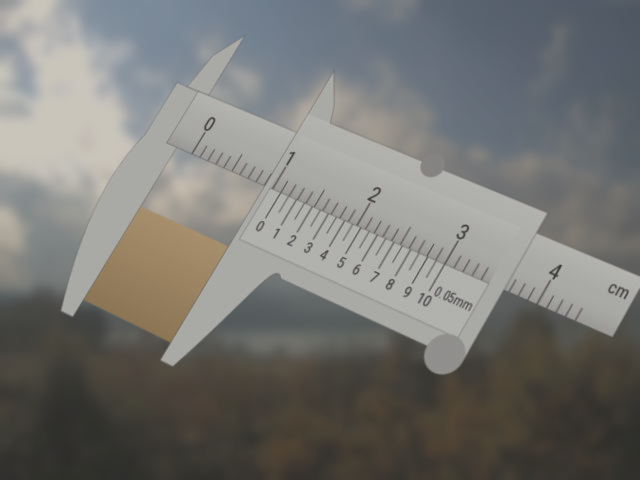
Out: 11.0; mm
